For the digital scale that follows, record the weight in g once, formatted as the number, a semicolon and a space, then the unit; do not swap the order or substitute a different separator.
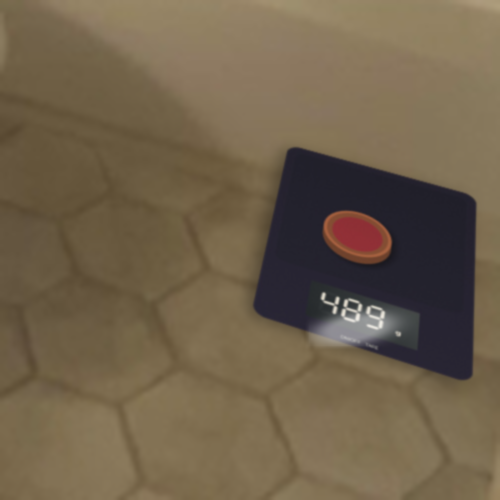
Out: 489; g
